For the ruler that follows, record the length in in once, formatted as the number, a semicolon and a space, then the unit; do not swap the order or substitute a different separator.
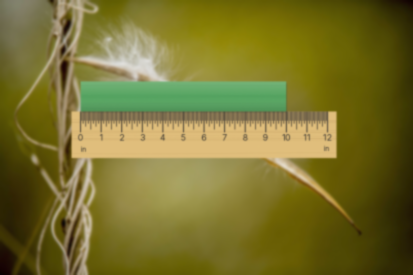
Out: 10; in
